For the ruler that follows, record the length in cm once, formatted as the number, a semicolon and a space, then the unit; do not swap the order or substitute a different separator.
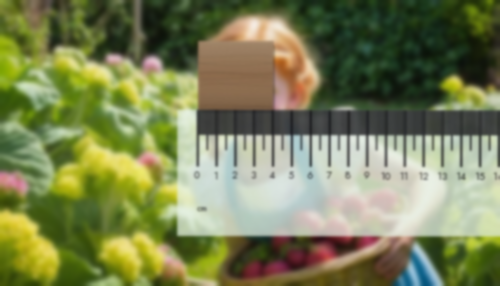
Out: 4; cm
